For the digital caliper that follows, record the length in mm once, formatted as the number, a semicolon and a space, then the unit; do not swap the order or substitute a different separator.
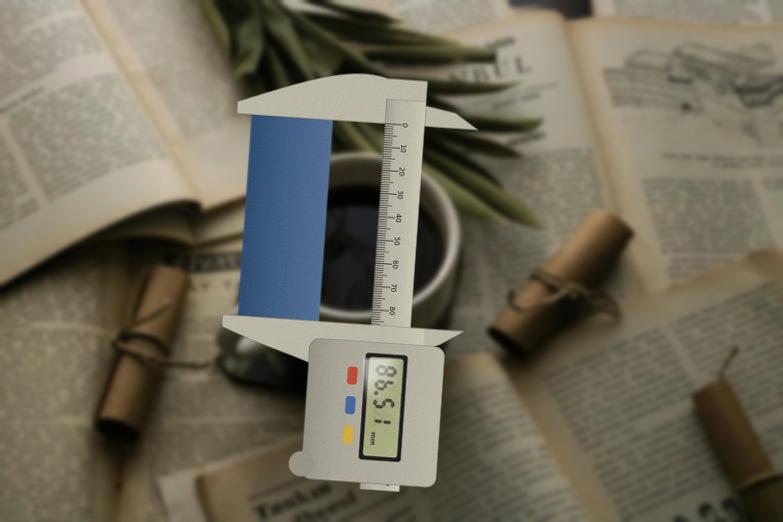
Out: 86.51; mm
